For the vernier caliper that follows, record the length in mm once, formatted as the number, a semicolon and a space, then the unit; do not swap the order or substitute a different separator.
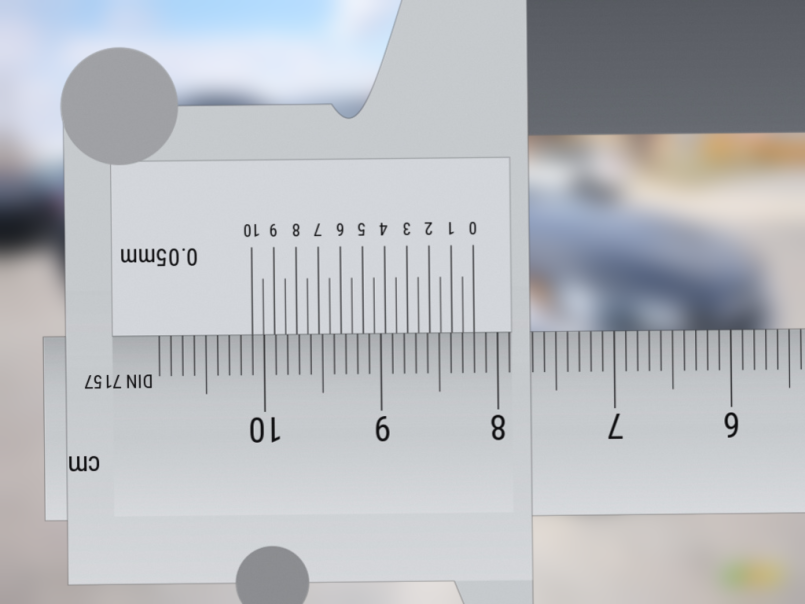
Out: 82.0; mm
